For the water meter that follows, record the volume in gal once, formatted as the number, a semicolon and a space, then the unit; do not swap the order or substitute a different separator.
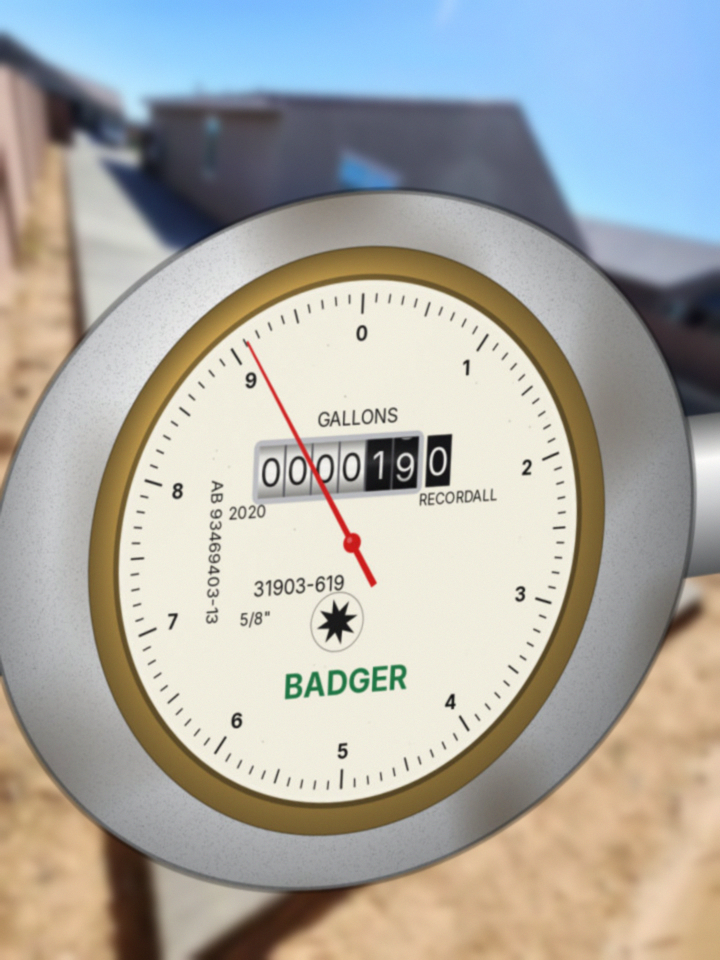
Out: 189.1; gal
